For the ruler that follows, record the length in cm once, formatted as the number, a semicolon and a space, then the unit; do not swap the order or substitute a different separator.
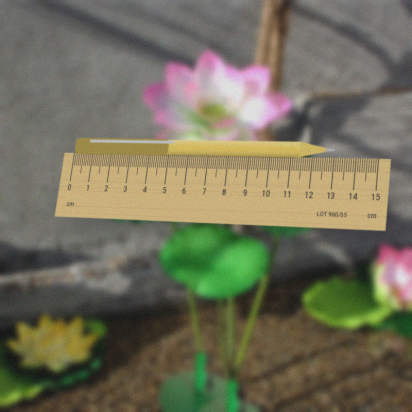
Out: 13; cm
